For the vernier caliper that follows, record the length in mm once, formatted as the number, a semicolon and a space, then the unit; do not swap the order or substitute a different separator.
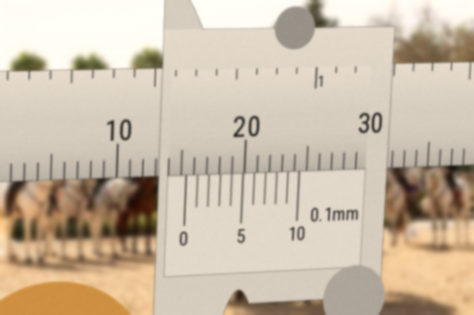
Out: 15.4; mm
